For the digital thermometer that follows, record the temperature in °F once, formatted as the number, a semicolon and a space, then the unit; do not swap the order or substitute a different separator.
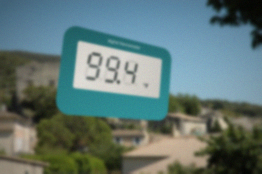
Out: 99.4; °F
